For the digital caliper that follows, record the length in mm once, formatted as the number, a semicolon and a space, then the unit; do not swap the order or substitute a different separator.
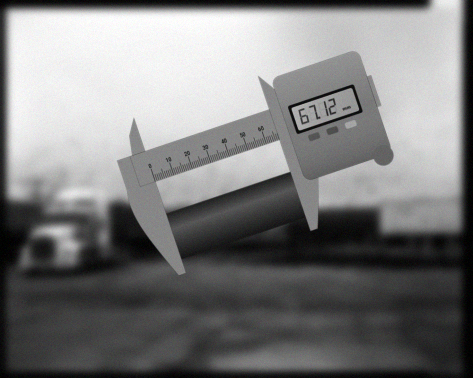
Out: 67.12; mm
